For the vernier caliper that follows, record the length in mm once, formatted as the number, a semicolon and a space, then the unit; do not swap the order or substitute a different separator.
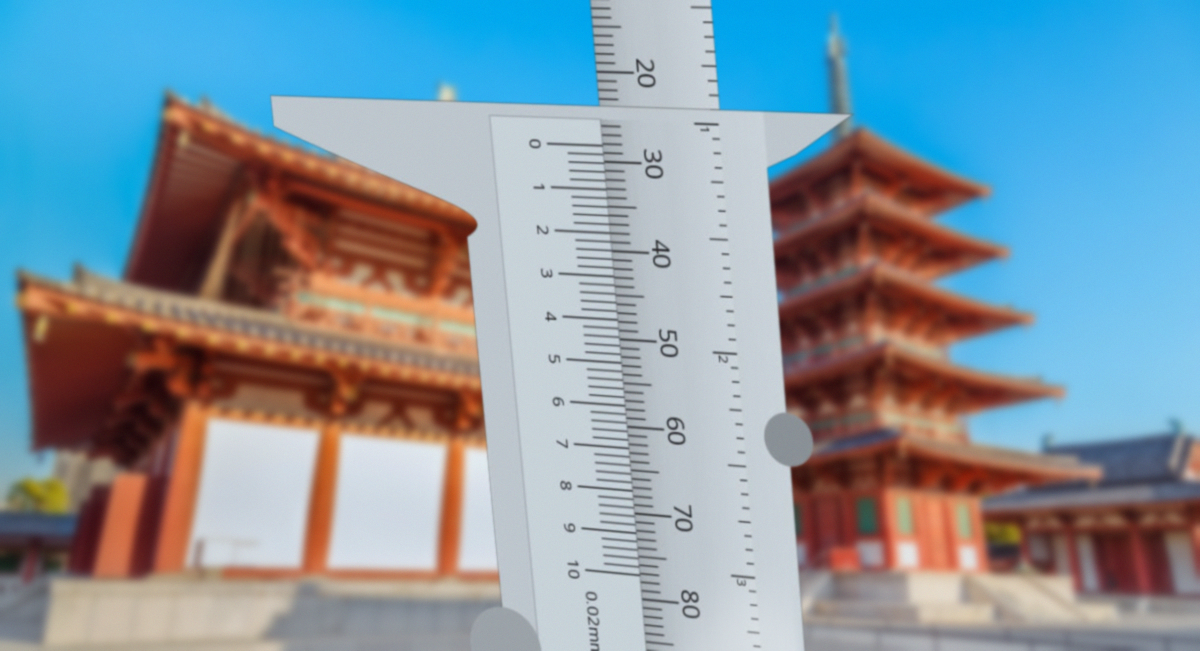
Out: 28.2; mm
